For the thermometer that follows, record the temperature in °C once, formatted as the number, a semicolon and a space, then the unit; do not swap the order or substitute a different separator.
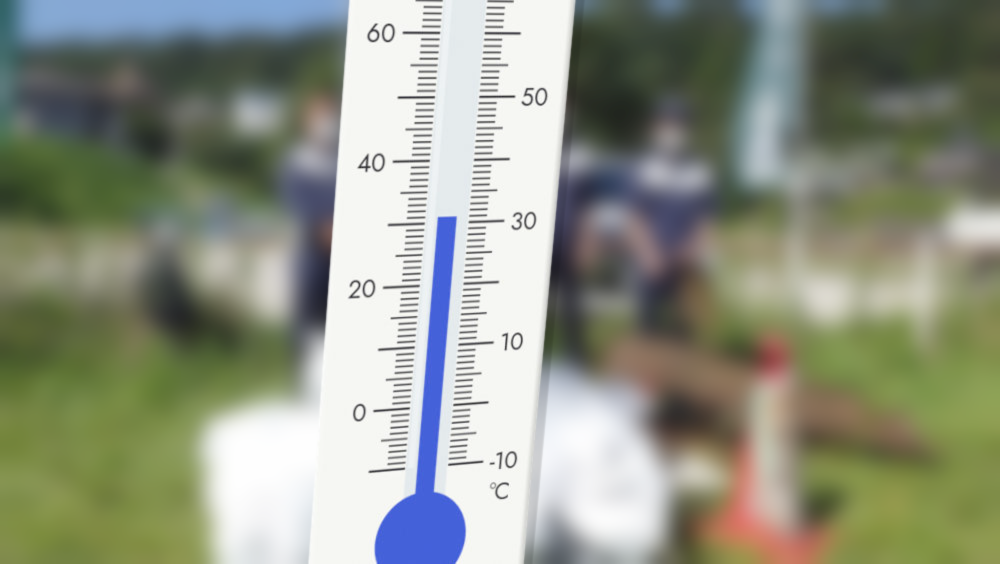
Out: 31; °C
